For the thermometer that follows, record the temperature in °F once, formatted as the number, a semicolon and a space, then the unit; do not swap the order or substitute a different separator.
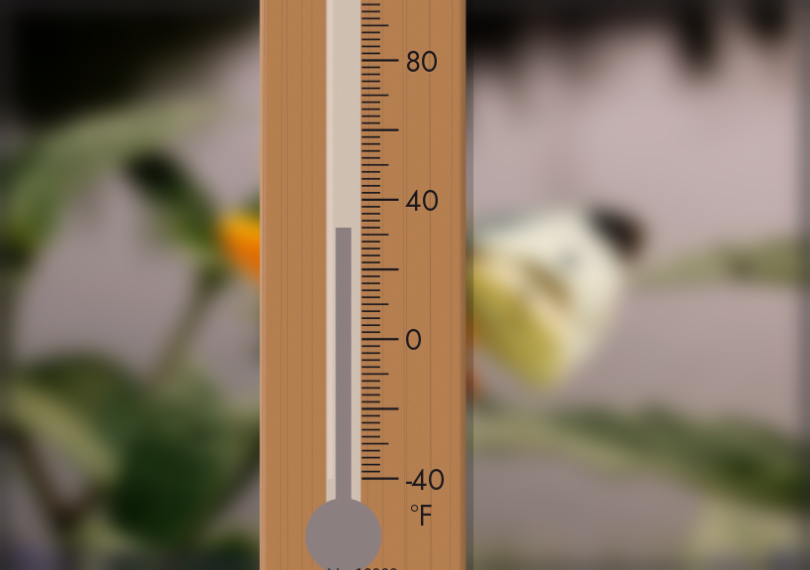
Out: 32; °F
